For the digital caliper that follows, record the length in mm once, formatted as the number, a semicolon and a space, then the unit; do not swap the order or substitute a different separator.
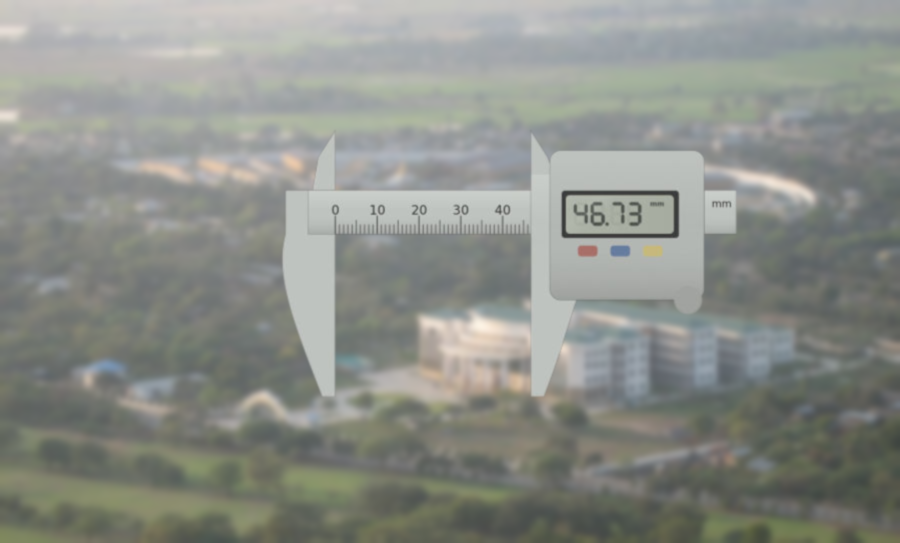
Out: 46.73; mm
